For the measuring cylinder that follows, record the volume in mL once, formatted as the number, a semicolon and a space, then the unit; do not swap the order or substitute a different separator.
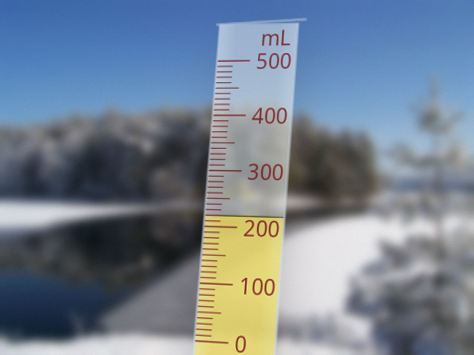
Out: 220; mL
